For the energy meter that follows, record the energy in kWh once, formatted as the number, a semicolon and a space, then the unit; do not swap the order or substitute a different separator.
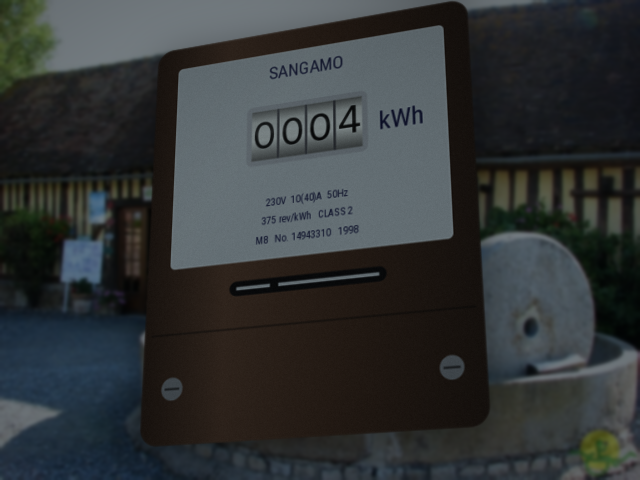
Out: 4; kWh
